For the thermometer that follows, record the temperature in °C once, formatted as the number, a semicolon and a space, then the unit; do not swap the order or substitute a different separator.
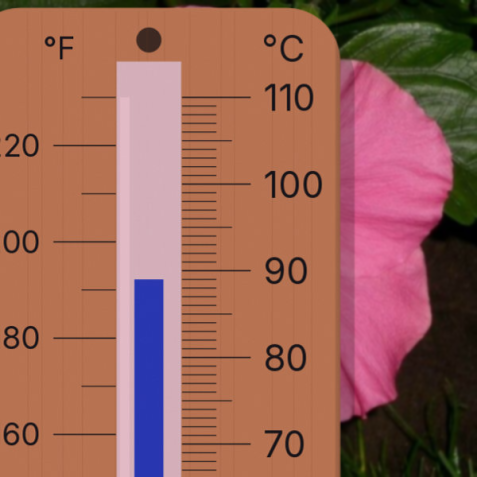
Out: 89; °C
